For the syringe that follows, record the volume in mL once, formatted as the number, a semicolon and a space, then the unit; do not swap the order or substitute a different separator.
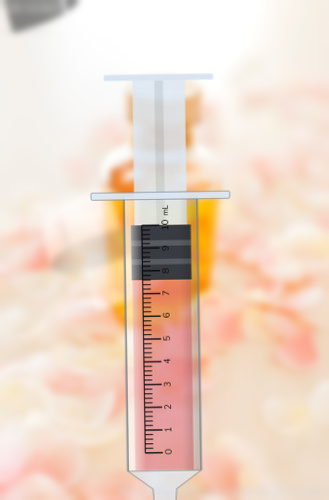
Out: 7.6; mL
